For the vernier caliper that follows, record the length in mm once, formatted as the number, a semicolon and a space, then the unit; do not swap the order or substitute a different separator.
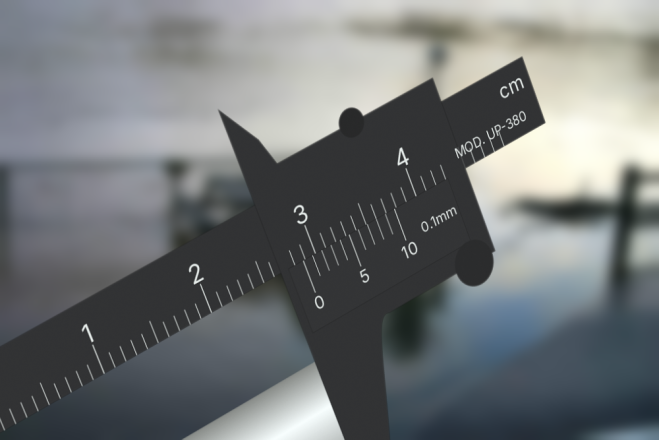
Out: 28.8; mm
